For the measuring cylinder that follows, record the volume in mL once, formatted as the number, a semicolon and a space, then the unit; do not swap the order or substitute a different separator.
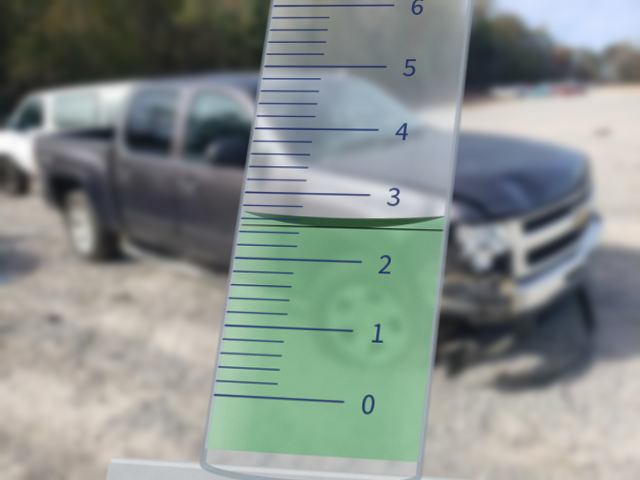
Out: 2.5; mL
